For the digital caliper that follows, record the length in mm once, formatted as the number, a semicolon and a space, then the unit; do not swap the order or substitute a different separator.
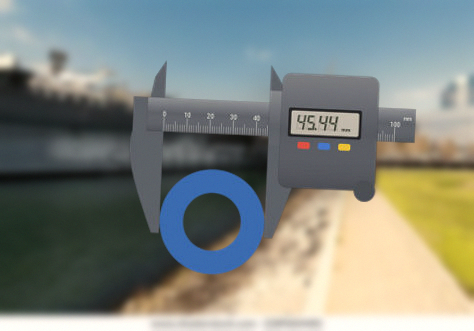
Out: 45.44; mm
